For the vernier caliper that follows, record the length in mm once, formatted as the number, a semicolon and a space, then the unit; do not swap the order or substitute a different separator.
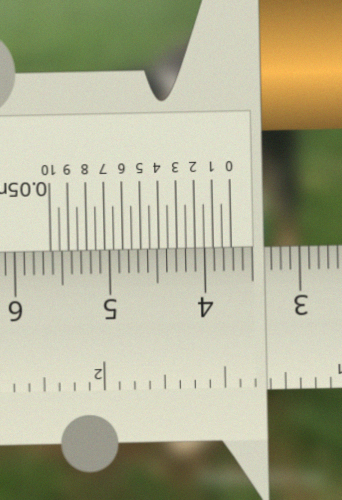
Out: 37.2; mm
